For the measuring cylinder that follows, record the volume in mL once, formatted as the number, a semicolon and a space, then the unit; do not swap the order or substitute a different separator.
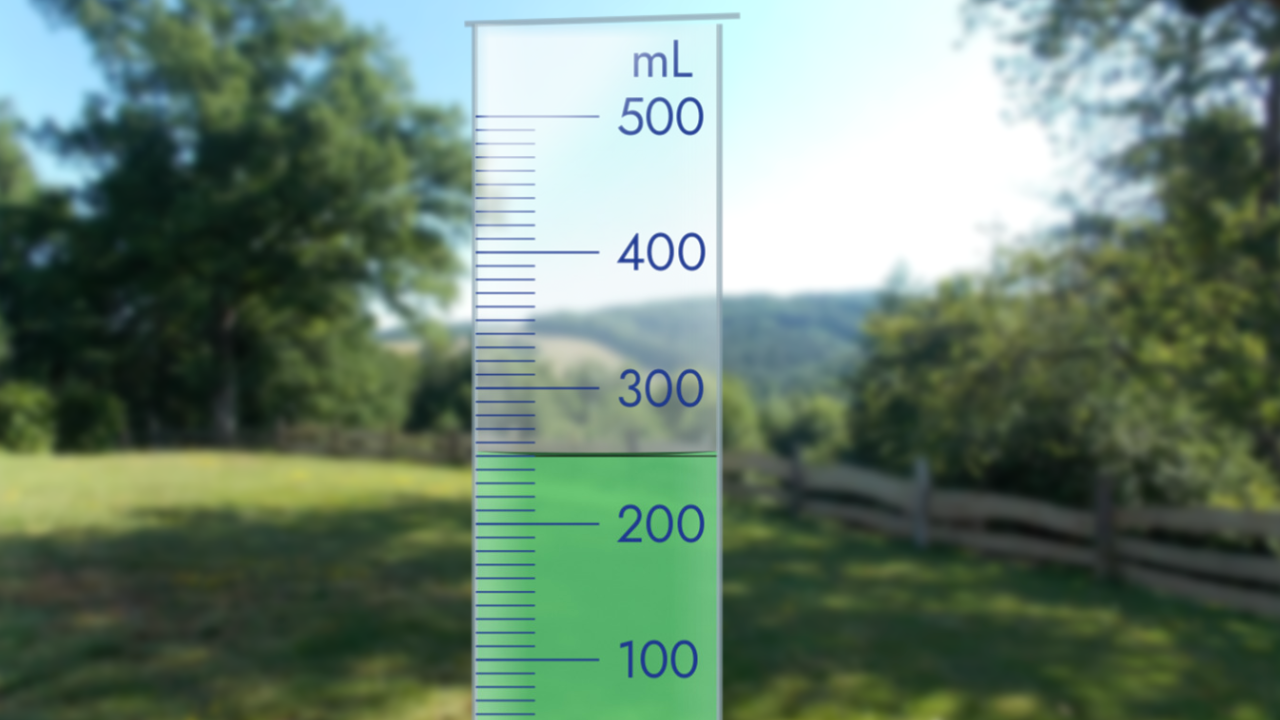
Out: 250; mL
